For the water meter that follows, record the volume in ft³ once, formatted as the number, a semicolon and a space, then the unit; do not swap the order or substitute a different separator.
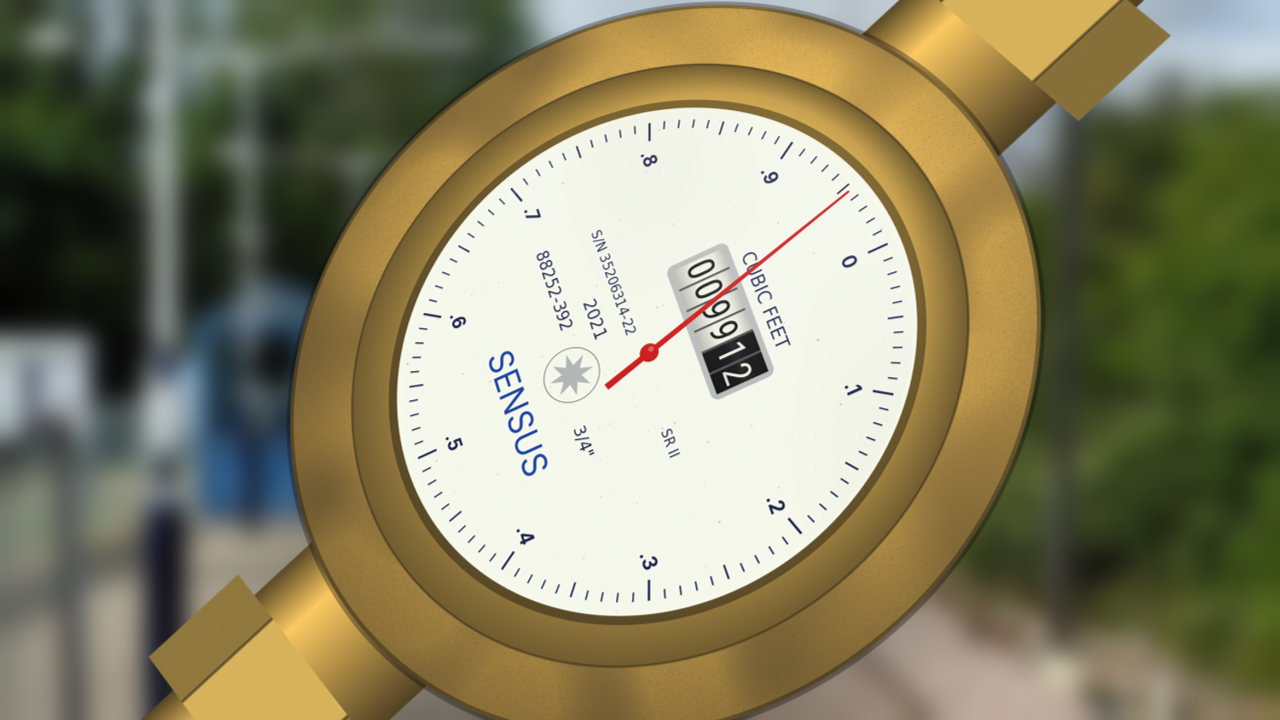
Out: 9911.95; ft³
